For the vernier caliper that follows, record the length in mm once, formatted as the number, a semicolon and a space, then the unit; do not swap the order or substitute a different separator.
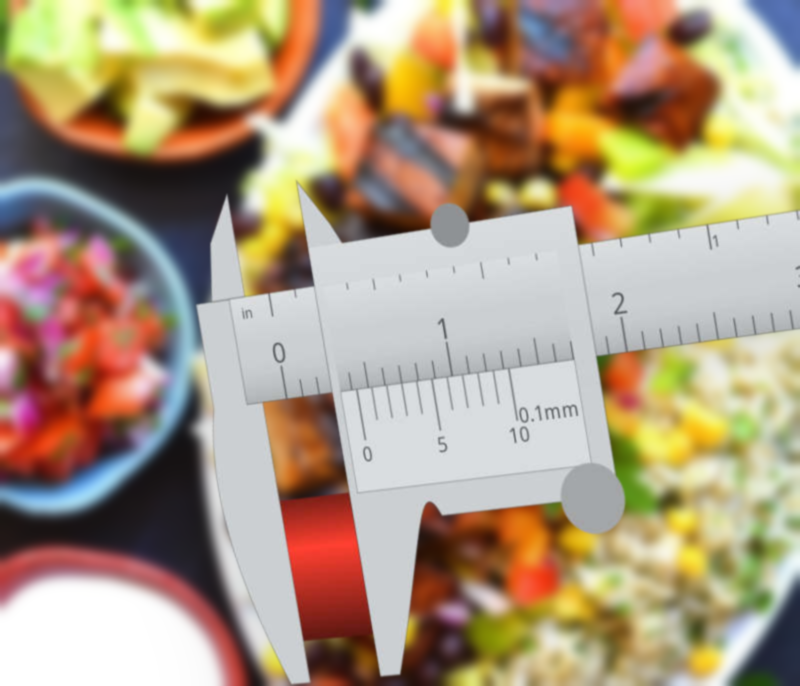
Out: 4.3; mm
